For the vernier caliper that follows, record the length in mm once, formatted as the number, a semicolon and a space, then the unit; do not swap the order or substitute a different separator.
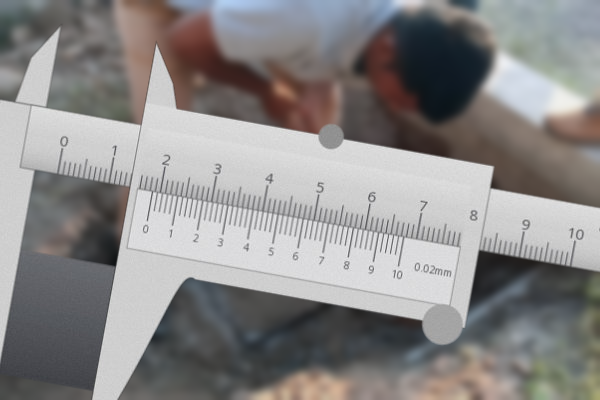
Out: 18.5; mm
